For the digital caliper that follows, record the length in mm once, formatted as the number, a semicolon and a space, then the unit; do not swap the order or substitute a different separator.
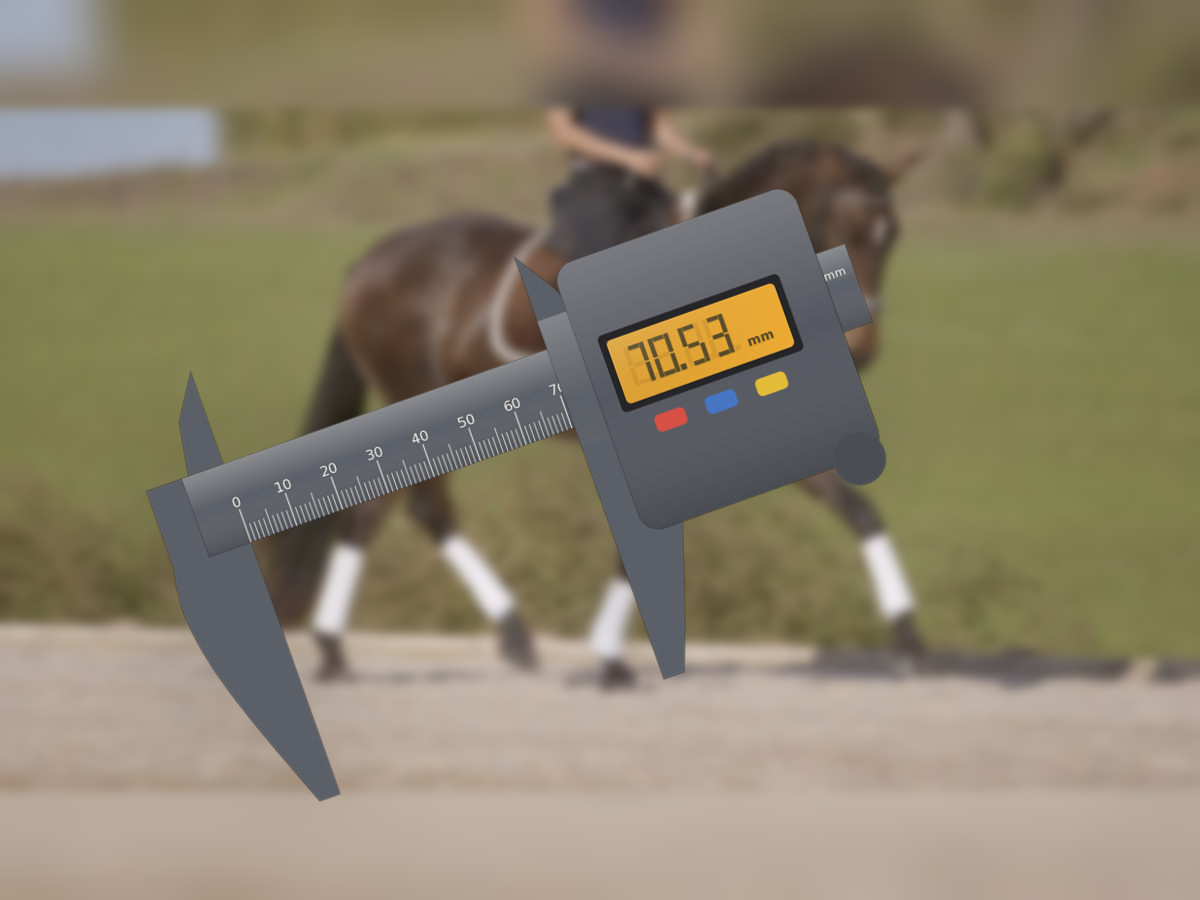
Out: 70.53; mm
